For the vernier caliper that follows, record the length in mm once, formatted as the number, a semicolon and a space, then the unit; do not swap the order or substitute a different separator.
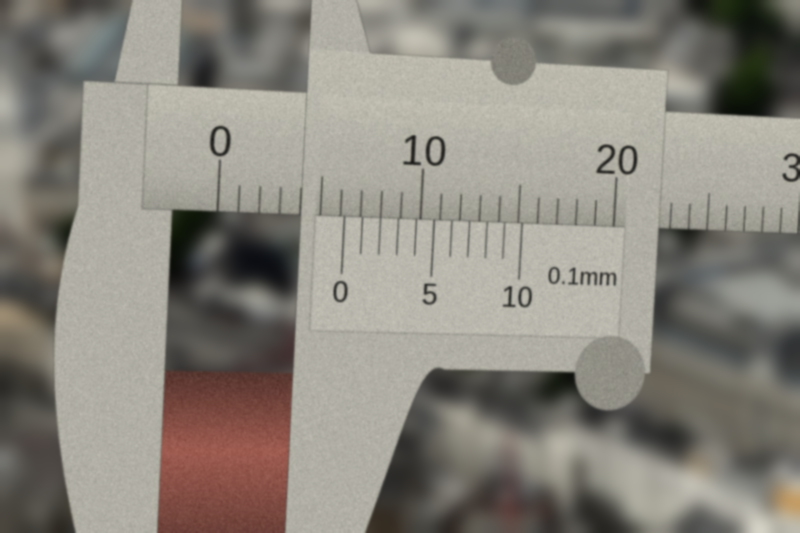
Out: 6.2; mm
